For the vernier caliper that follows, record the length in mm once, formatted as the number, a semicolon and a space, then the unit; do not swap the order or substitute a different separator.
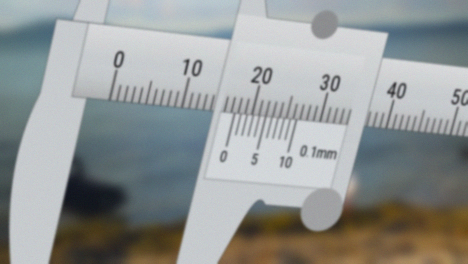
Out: 17.5; mm
